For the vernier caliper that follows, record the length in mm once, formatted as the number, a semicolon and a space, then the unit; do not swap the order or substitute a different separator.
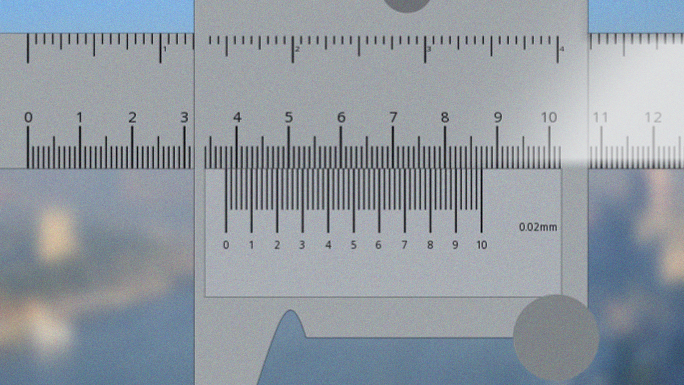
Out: 38.0; mm
